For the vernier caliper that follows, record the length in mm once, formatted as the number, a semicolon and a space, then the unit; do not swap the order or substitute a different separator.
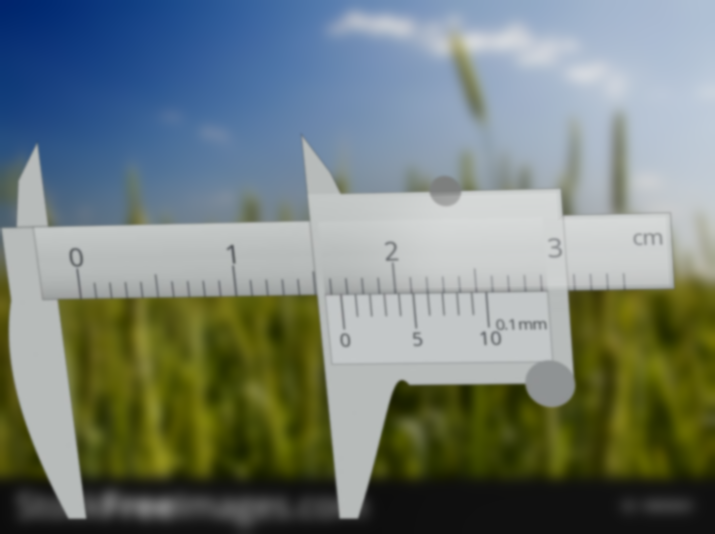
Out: 16.6; mm
